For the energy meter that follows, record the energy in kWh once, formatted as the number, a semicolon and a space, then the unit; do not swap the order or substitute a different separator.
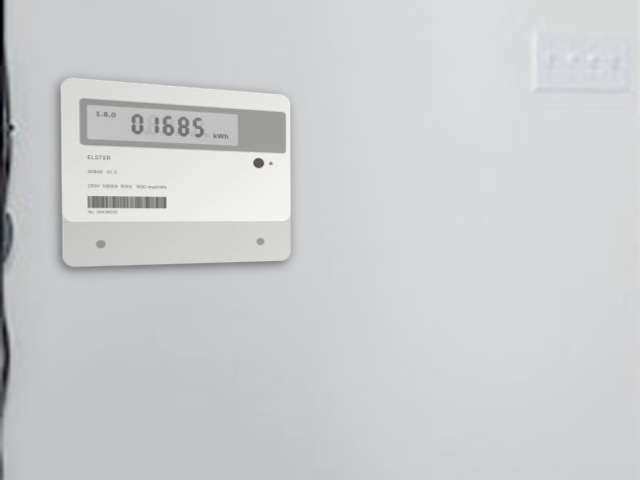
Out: 1685; kWh
